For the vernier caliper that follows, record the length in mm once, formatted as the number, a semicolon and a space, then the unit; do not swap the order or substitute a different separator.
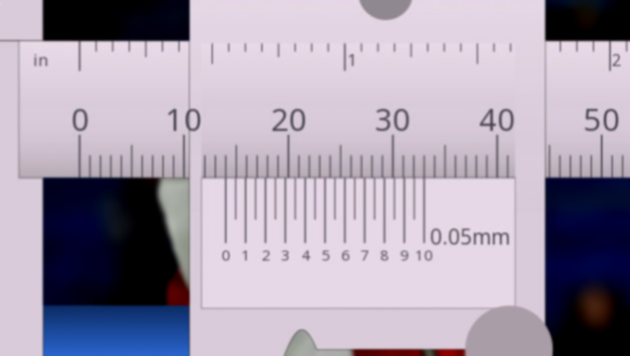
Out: 14.0; mm
